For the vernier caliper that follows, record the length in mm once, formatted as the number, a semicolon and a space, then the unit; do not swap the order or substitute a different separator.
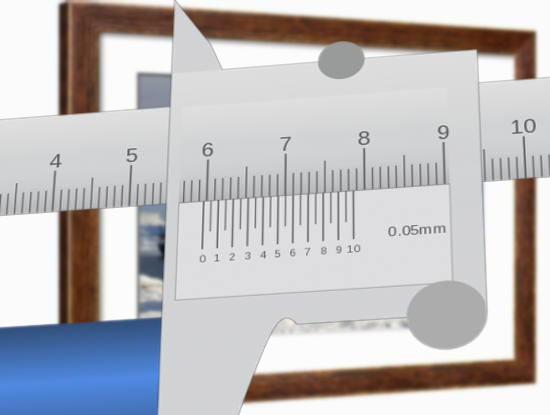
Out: 59.6; mm
